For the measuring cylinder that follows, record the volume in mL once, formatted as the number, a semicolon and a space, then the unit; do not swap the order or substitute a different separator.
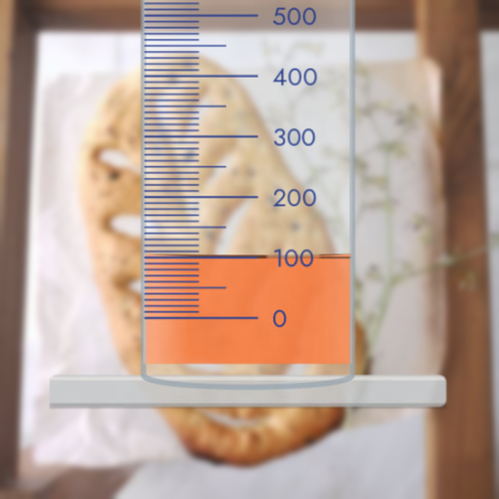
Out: 100; mL
